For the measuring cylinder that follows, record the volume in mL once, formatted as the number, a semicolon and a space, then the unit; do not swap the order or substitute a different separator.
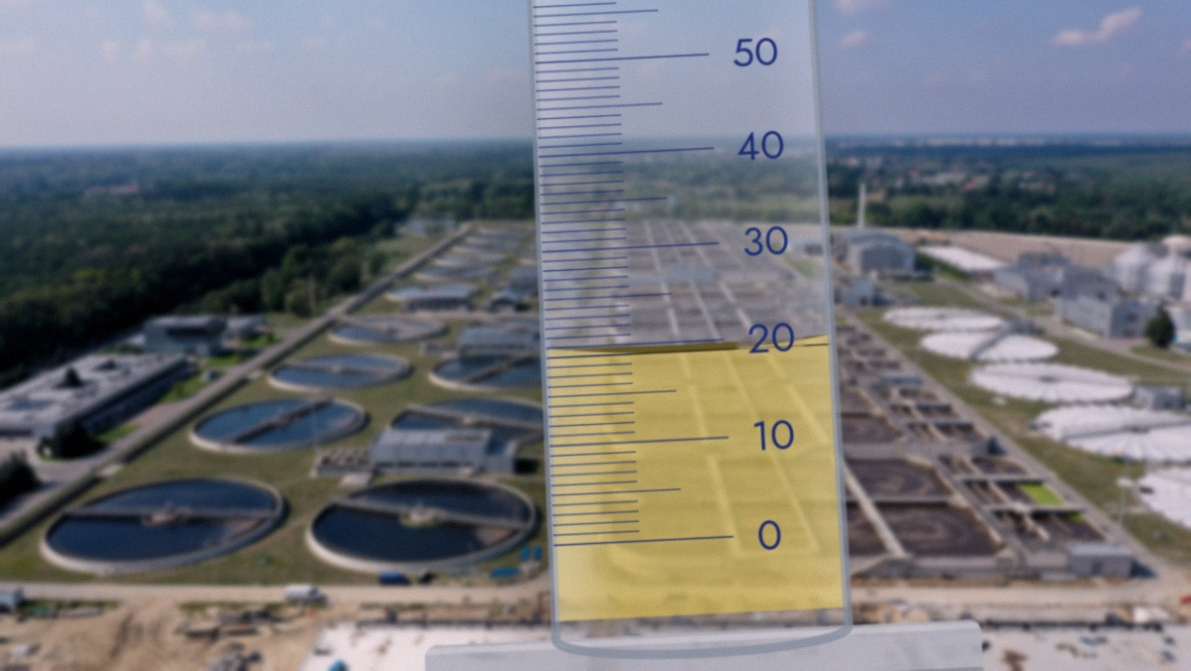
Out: 19; mL
